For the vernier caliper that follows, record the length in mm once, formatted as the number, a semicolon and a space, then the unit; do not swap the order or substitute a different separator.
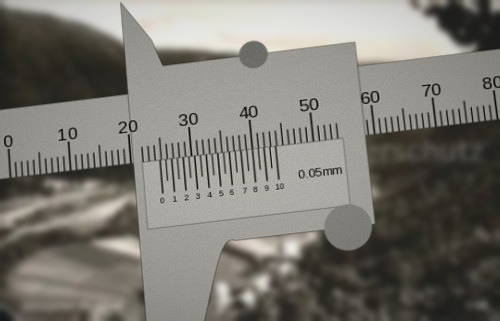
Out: 24.8; mm
